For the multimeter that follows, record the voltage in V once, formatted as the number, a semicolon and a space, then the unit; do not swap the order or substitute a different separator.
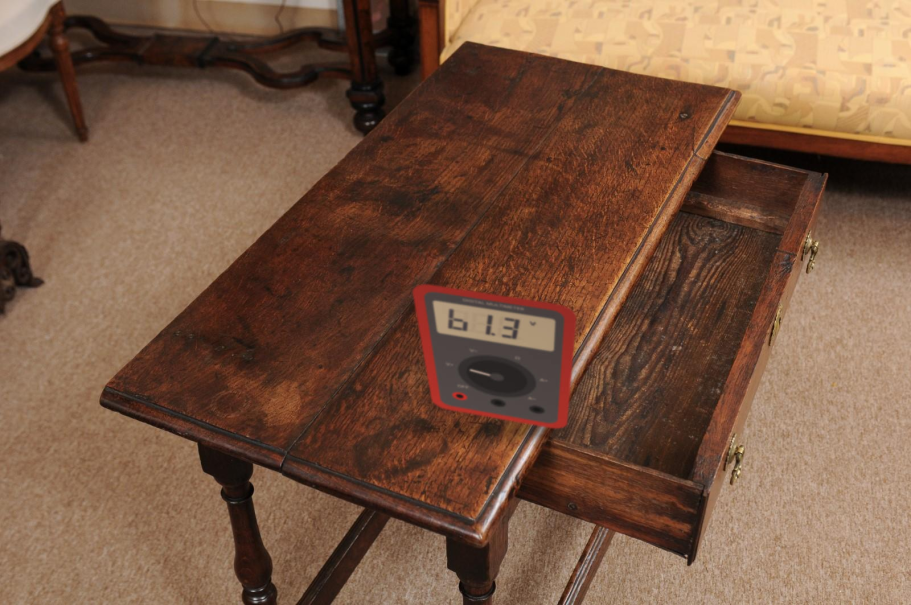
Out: 61.3; V
